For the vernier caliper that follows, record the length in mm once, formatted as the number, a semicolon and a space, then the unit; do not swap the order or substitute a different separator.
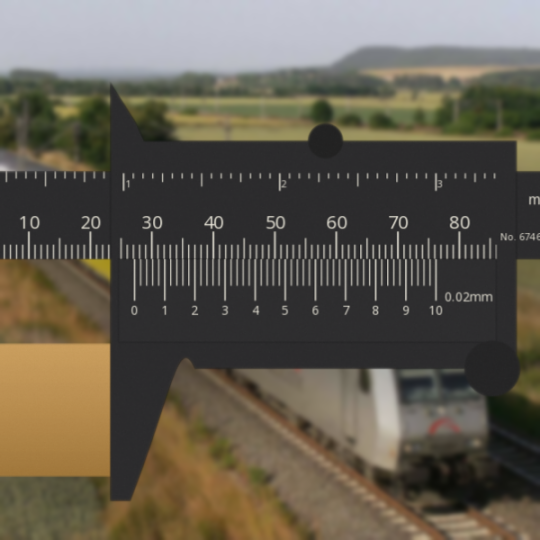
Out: 27.2; mm
